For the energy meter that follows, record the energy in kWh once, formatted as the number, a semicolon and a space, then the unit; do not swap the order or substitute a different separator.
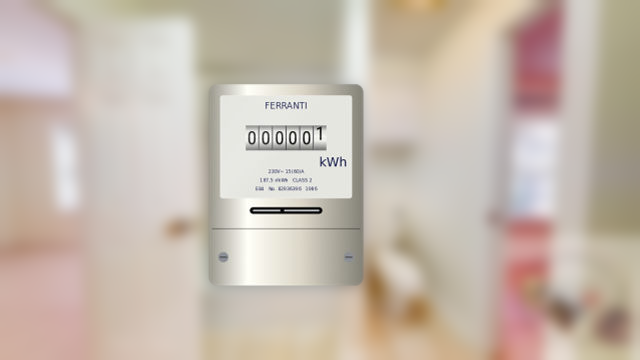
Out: 1; kWh
